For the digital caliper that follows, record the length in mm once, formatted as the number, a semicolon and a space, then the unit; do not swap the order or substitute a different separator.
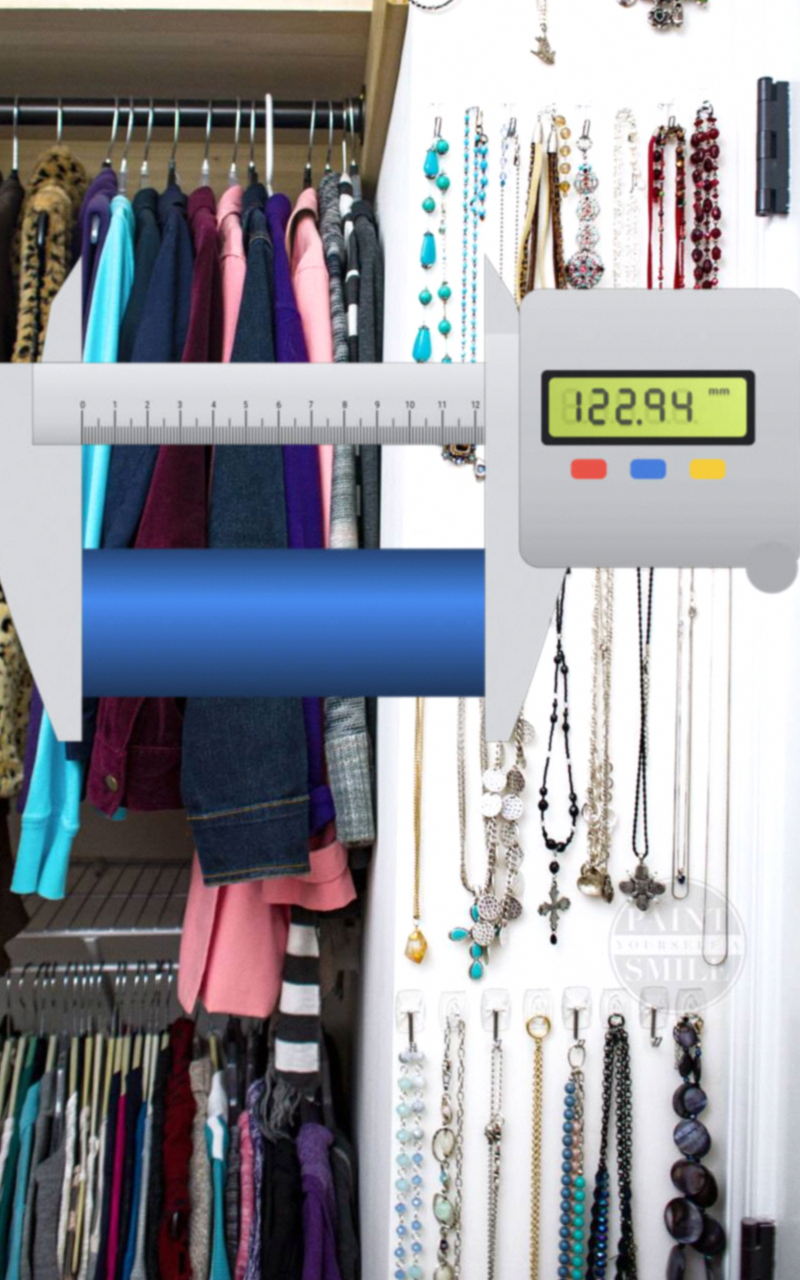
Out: 122.94; mm
